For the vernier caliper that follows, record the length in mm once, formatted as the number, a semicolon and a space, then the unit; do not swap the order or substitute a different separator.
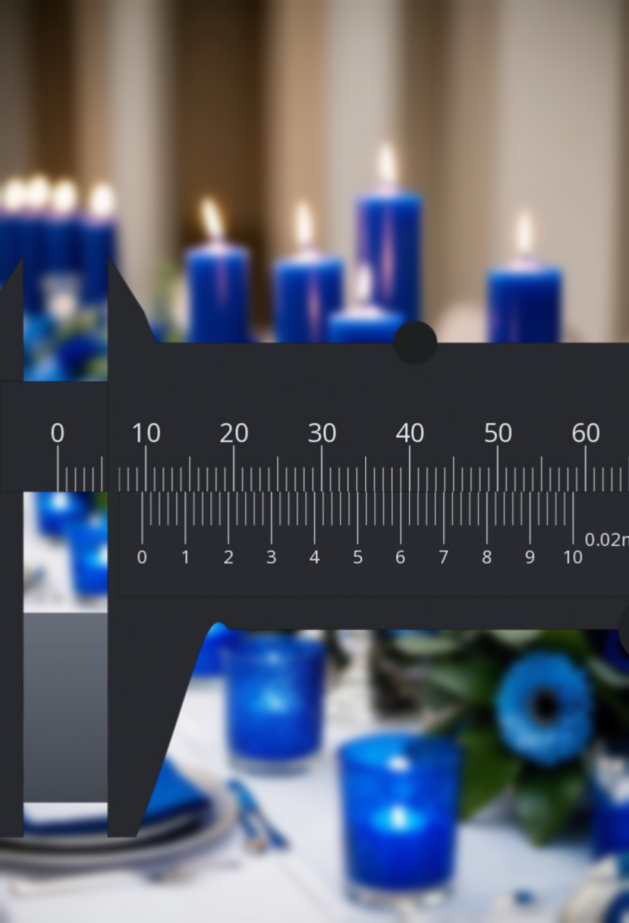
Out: 9.6; mm
